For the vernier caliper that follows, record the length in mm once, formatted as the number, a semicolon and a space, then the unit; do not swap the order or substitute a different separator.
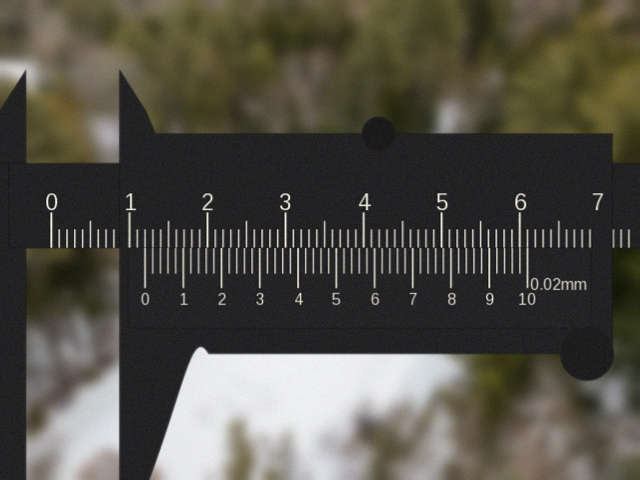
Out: 12.0; mm
